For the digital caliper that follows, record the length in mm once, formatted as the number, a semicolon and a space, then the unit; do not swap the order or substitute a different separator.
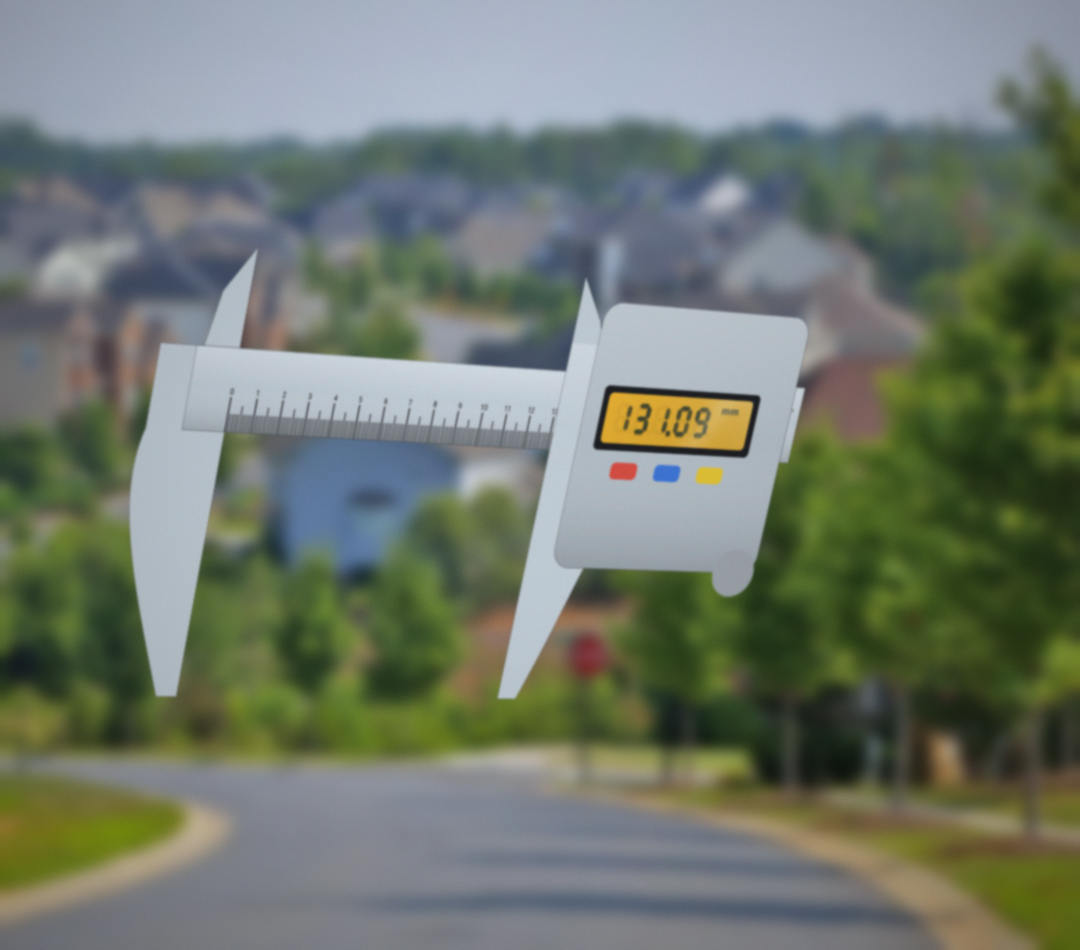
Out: 131.09; mm
